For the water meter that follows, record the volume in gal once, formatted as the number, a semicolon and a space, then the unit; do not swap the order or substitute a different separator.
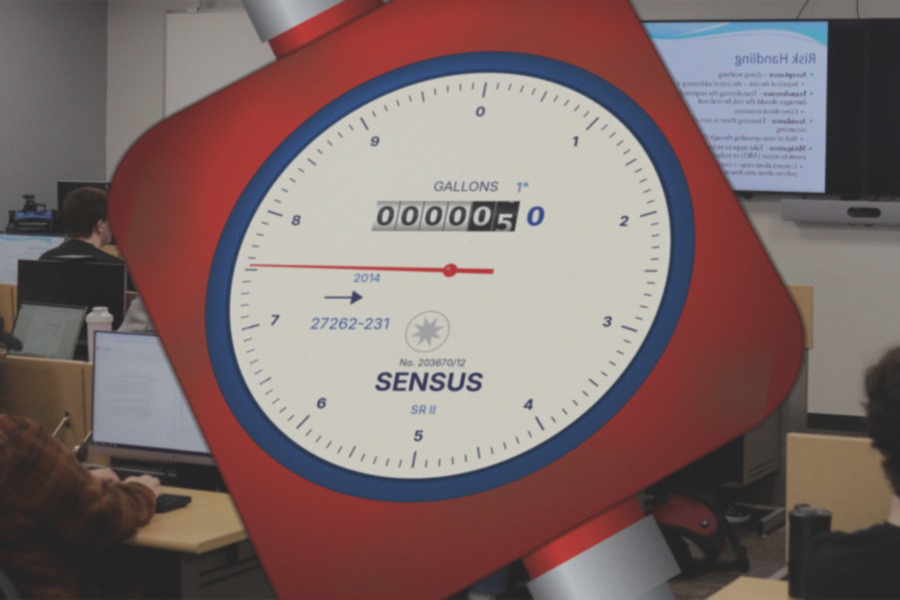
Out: 47.5; gal
